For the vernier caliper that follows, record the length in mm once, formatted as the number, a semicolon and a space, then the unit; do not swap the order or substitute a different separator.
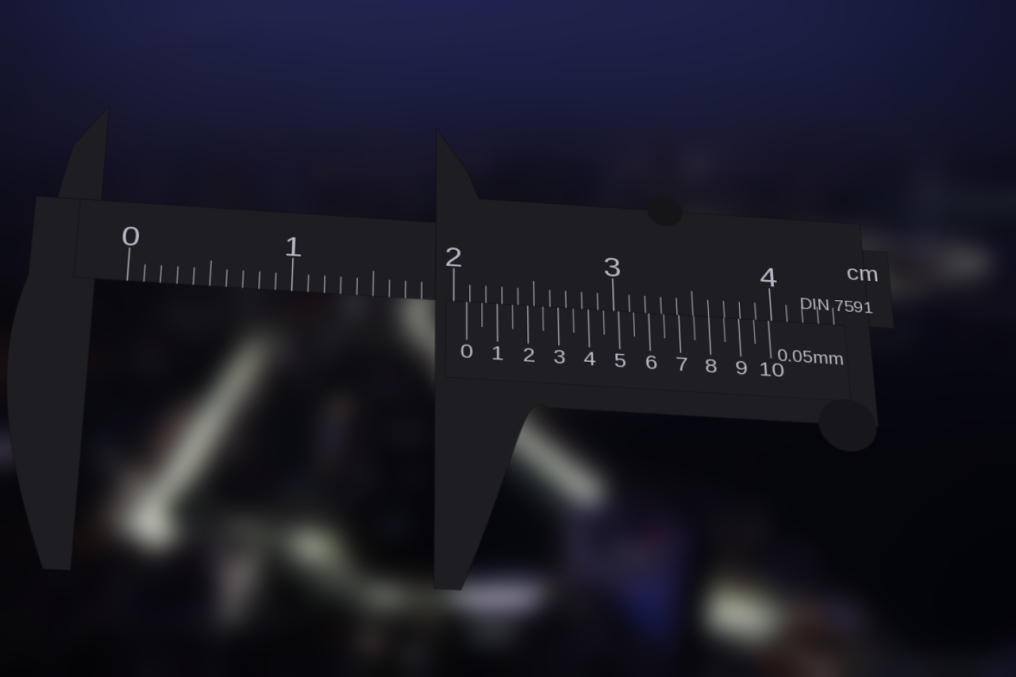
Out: 20.8; mm
